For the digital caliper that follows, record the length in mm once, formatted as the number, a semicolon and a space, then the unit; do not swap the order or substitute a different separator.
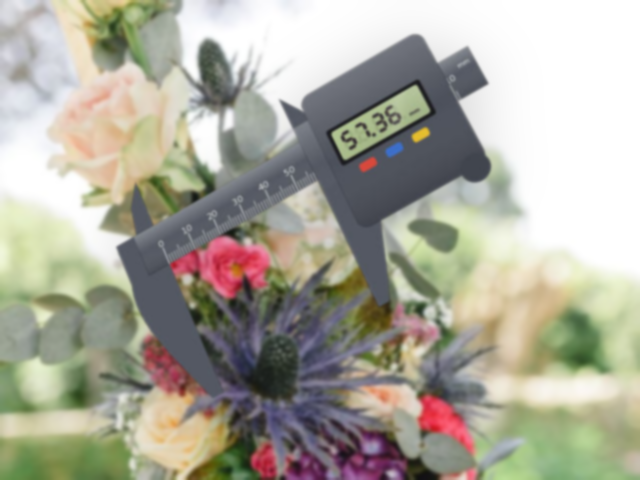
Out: 57.36; mm
